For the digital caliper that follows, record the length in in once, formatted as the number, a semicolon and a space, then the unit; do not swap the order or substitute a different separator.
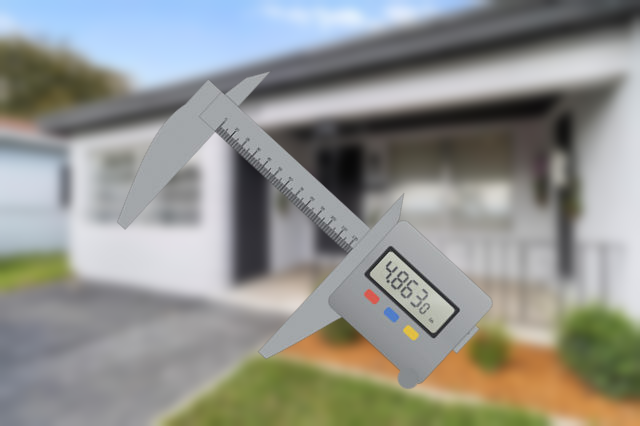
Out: 4.8630; in
